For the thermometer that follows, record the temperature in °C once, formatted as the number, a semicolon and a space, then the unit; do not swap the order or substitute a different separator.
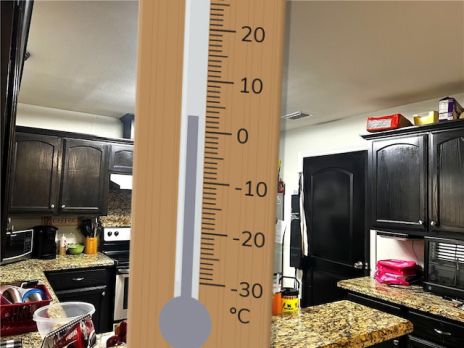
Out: 3; °C
